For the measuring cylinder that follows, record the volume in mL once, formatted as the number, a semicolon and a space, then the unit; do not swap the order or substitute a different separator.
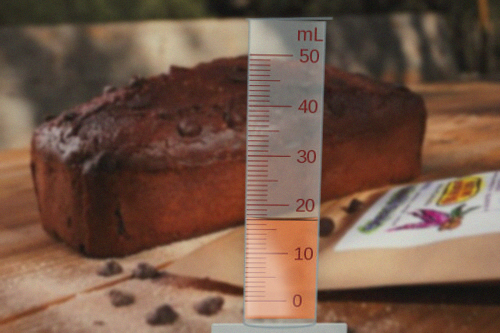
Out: 17; mL
